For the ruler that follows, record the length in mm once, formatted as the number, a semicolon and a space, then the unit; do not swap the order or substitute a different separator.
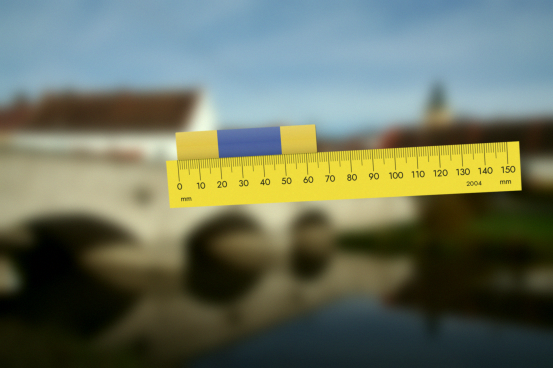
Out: 65; mm
